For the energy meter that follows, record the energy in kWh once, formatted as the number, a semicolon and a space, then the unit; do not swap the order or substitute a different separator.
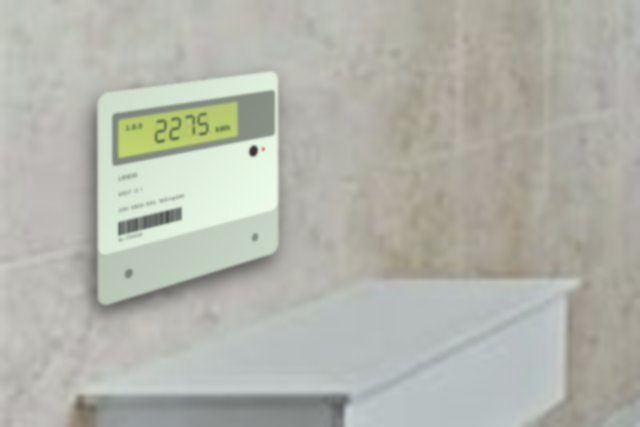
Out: 2275; kWh
